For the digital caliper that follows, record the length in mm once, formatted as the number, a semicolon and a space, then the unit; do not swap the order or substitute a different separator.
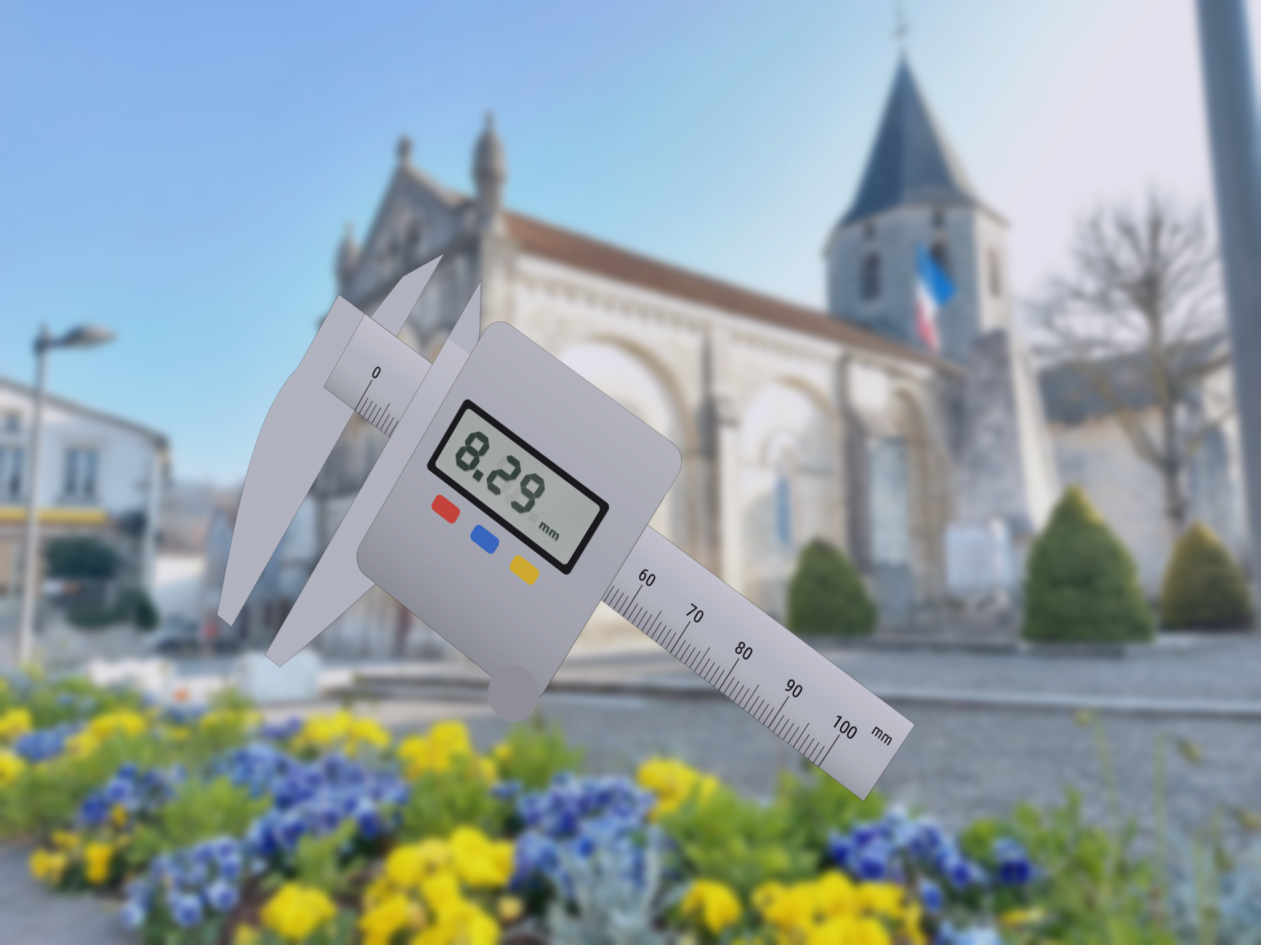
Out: 8.29; mm
